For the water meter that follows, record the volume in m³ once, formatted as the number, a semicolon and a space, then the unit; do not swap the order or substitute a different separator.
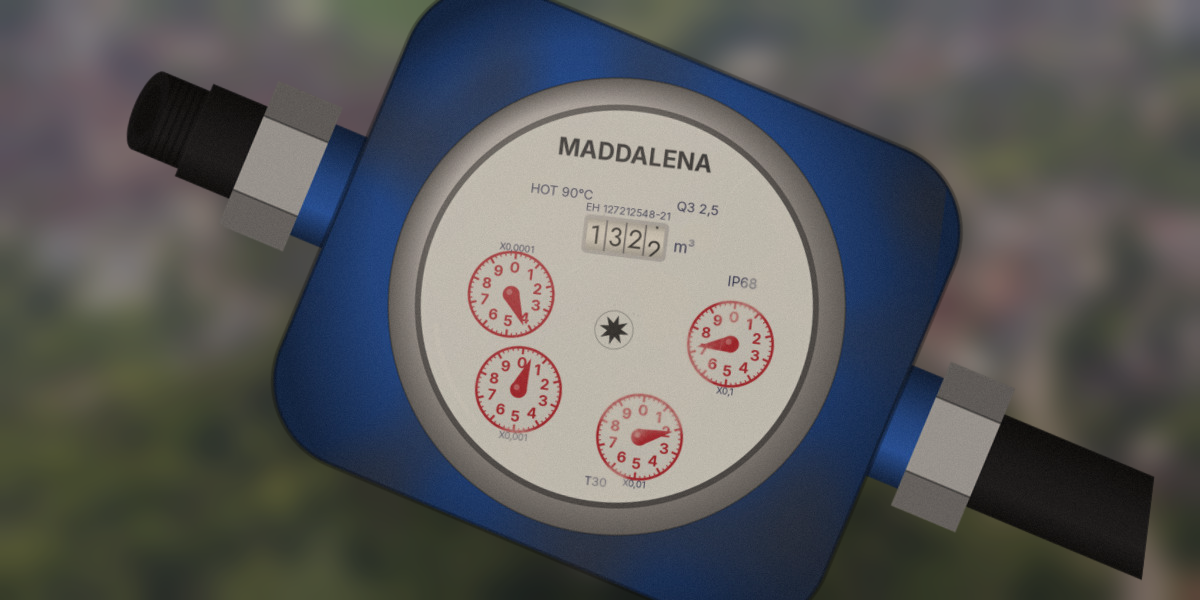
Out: 1321.7204; m³
